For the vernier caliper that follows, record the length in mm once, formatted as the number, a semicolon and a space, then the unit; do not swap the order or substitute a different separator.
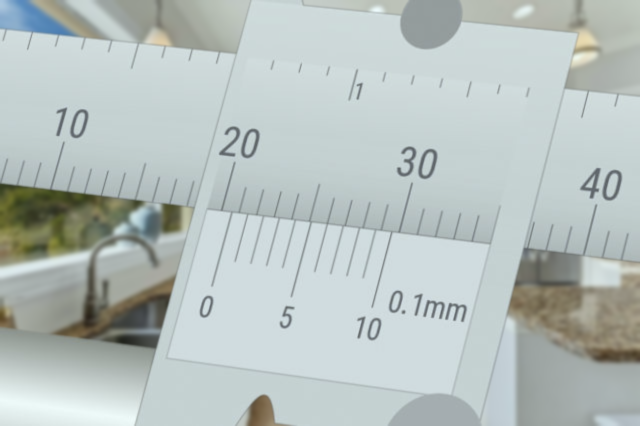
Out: 20.6; mm
